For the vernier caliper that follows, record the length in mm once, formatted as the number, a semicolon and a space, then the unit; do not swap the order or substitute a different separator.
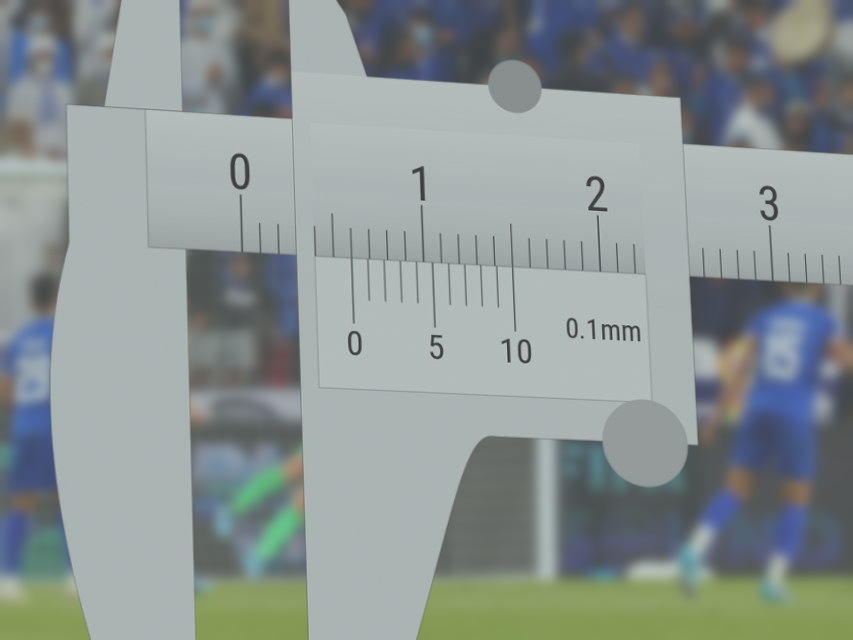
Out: 6.0; mm
